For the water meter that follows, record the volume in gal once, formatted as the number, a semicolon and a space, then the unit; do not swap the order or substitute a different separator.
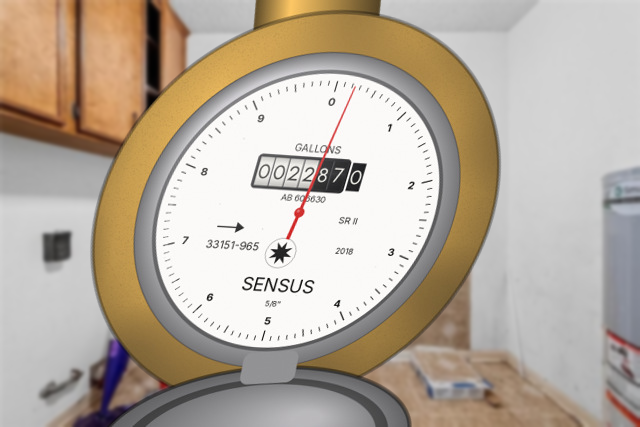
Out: 22870.2; gal
